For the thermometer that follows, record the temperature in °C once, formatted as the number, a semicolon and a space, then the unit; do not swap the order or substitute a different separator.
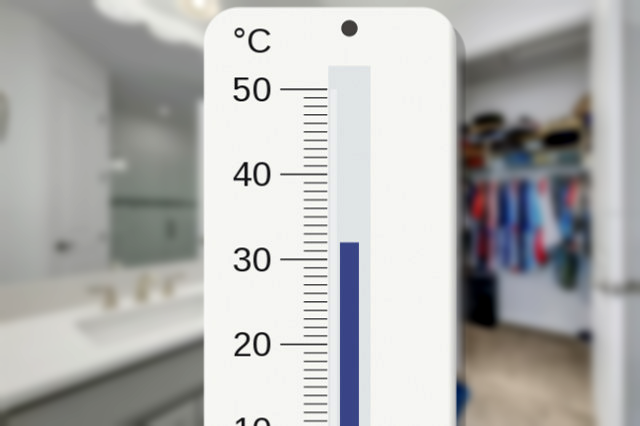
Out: 32; °C
